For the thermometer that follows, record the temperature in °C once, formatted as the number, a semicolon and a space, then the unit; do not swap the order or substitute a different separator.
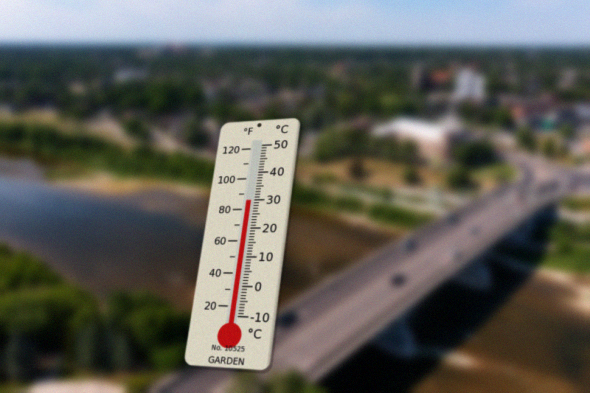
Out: 30; °C
